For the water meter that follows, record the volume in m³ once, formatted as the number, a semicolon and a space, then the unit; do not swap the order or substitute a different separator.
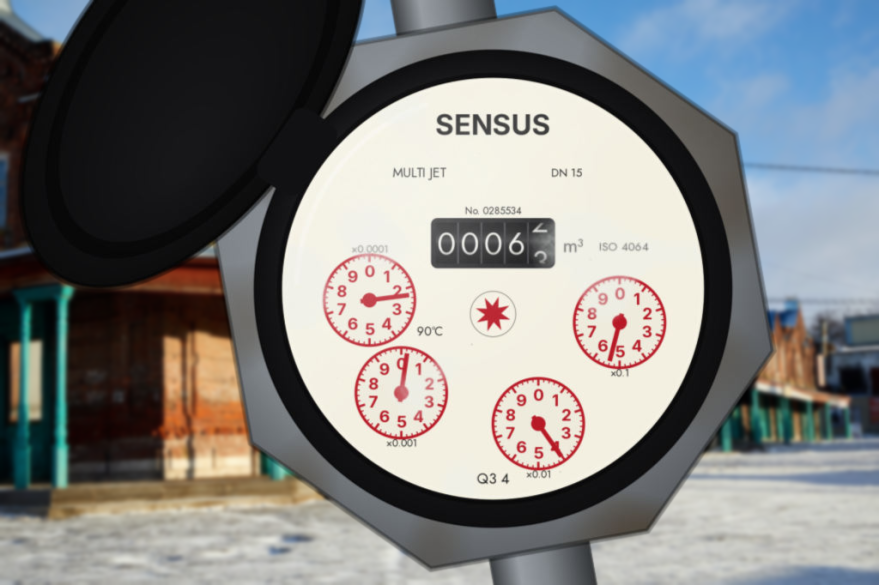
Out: 62.5402; m³
